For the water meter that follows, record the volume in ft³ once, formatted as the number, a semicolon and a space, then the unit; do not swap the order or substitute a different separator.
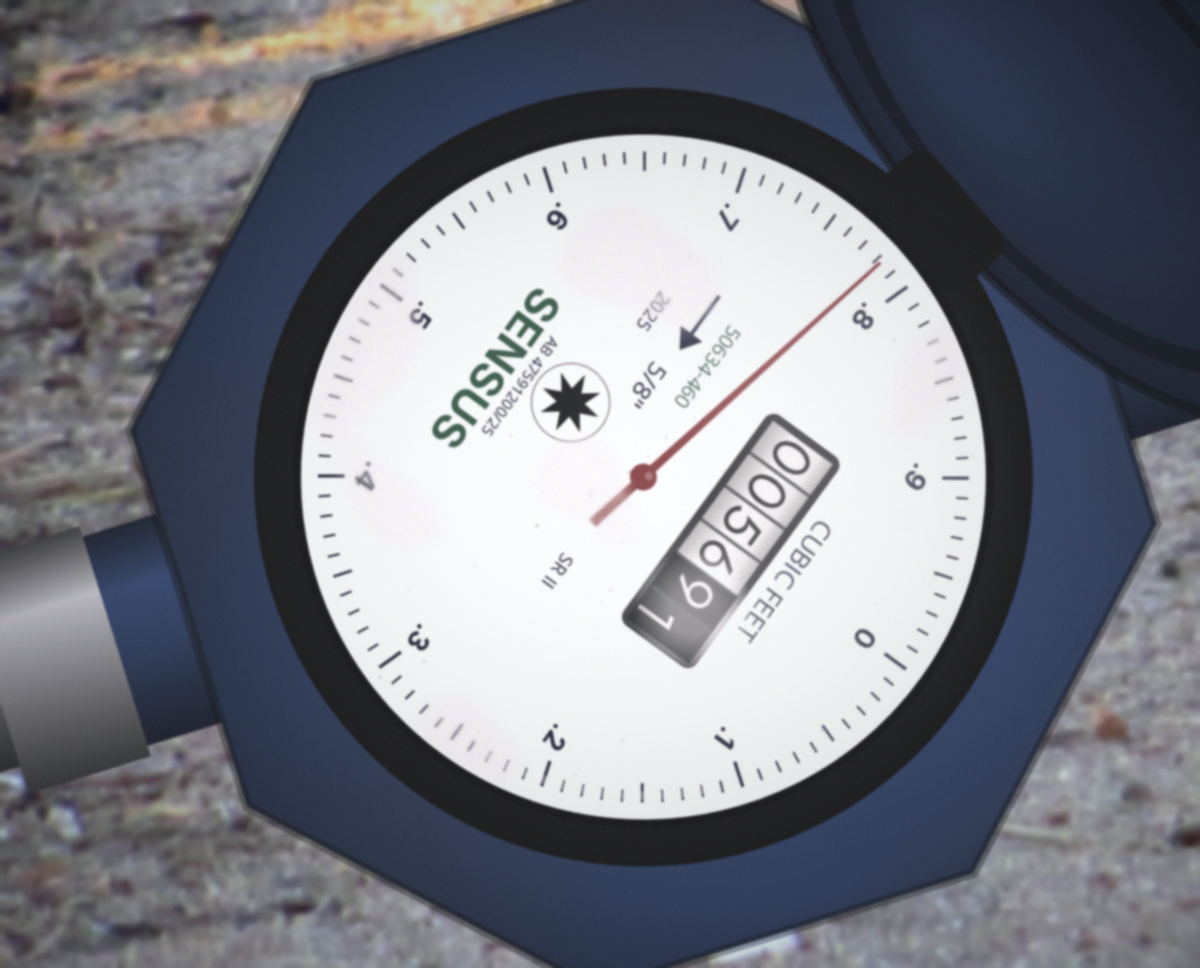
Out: 5690.78; ft³
